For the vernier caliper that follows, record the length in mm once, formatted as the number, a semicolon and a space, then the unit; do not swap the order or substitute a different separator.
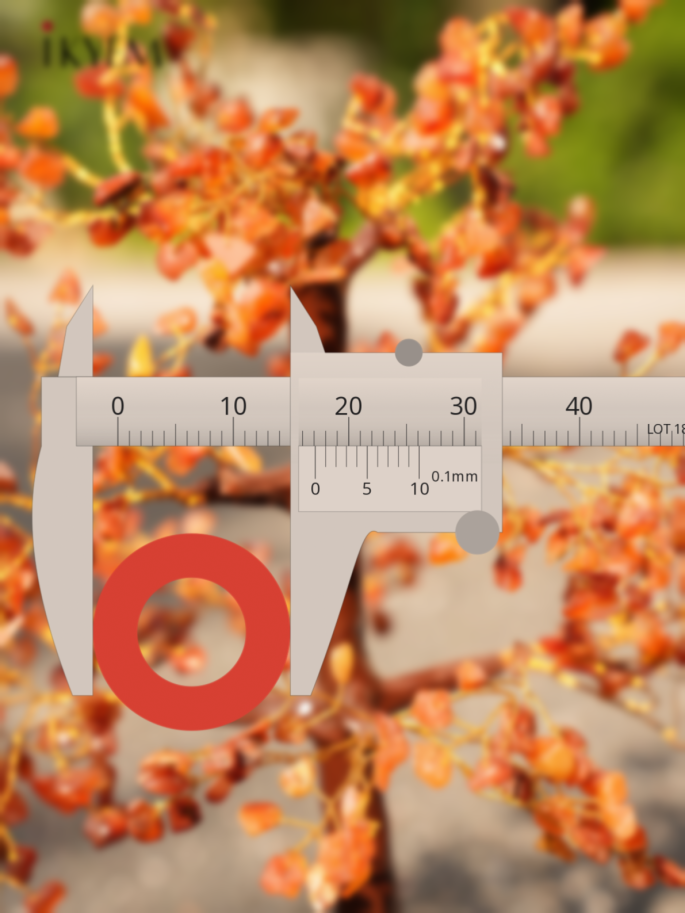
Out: 17.1; mm
